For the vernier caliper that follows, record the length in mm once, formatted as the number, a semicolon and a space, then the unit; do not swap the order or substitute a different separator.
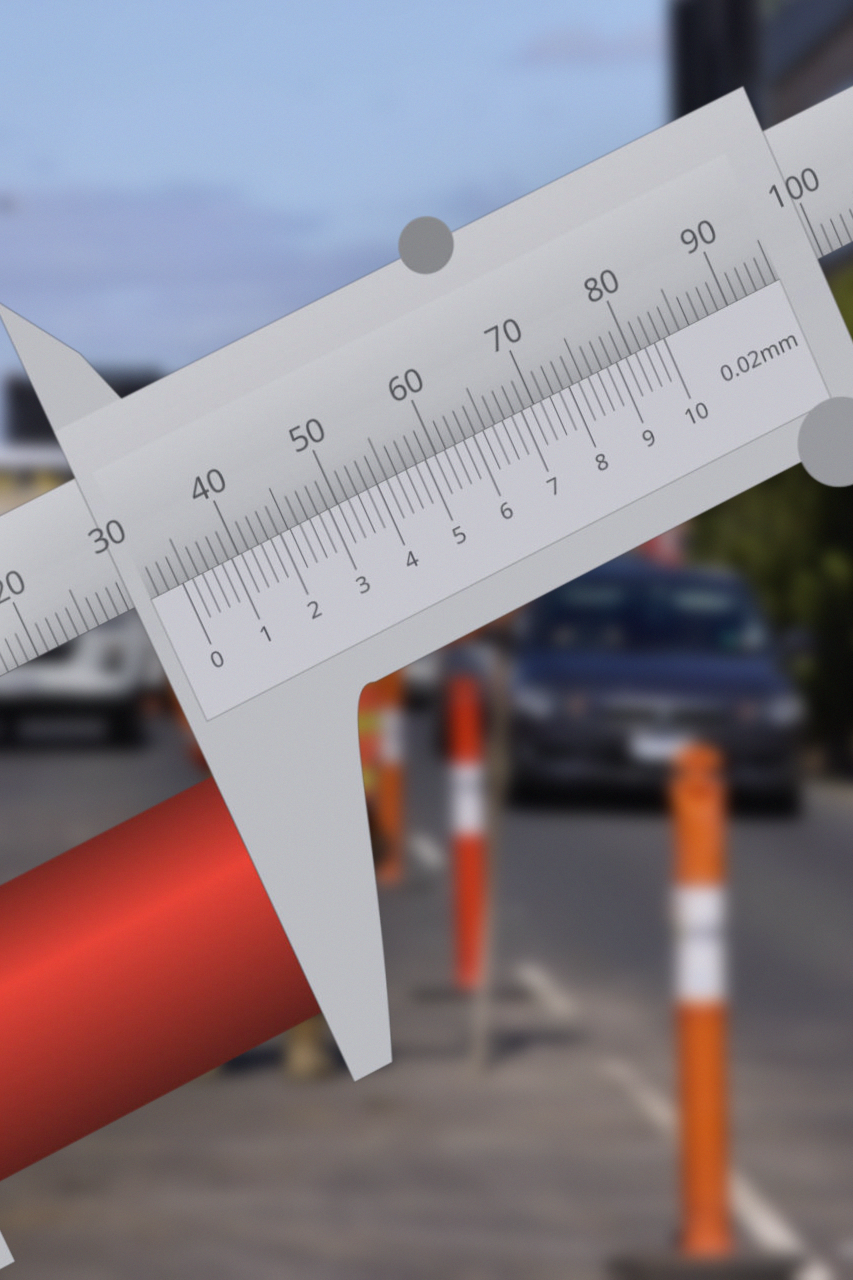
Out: 34.4; mm
